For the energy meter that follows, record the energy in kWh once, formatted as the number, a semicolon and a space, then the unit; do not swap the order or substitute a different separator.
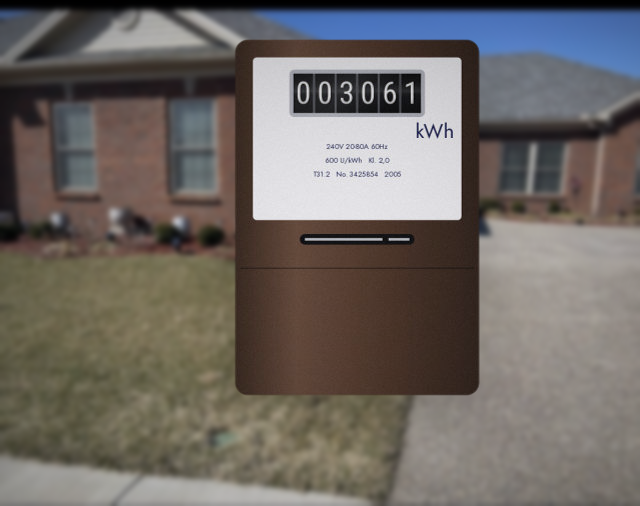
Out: 3061; kWh
